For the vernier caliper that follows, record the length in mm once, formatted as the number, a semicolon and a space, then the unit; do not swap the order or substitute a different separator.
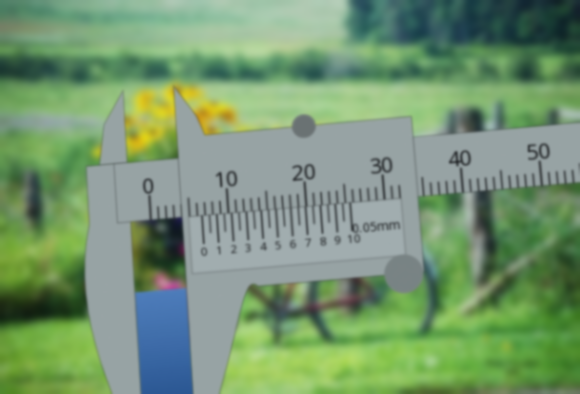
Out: 6.6; mm
